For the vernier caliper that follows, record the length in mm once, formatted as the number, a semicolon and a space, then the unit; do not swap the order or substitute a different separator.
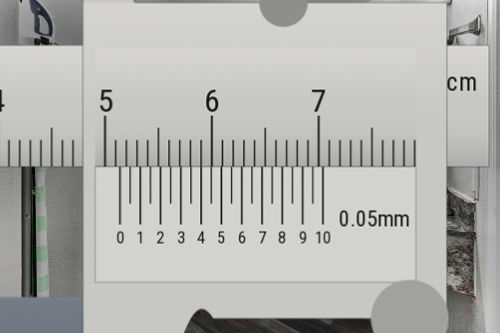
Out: 51.4; mm
